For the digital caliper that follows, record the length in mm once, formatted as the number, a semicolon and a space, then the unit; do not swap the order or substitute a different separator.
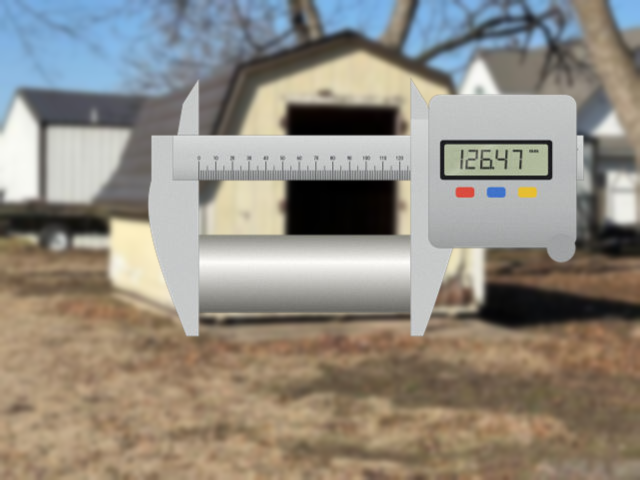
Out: 126.47; mm
